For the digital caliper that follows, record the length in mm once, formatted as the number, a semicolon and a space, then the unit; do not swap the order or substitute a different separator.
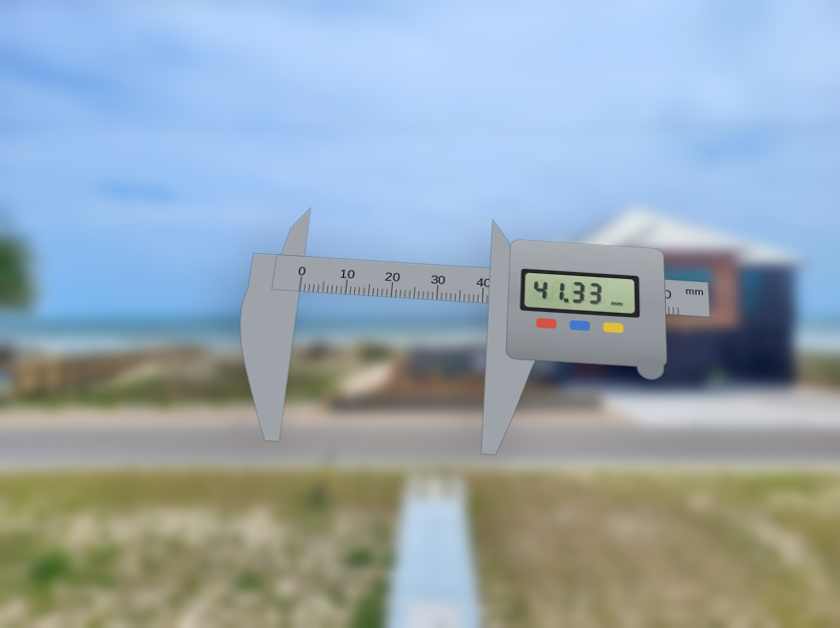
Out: 41.33; mm
